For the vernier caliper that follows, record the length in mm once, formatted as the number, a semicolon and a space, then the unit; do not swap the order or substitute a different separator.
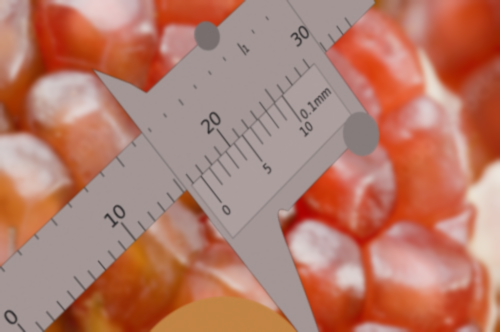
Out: 16.8; mm
